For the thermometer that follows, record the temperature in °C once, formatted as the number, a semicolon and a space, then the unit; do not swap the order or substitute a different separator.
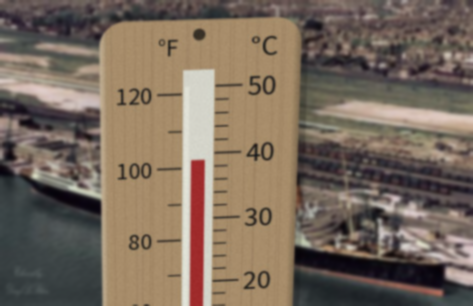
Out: 39; °C
